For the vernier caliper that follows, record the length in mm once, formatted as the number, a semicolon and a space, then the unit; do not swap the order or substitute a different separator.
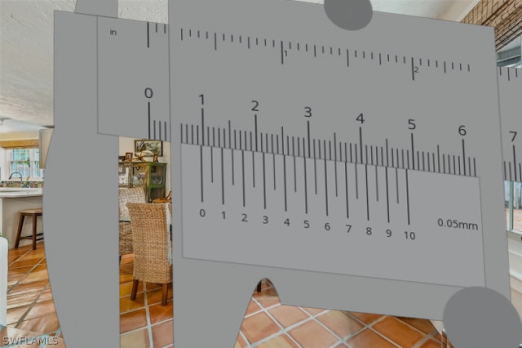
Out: 9.6; mm
